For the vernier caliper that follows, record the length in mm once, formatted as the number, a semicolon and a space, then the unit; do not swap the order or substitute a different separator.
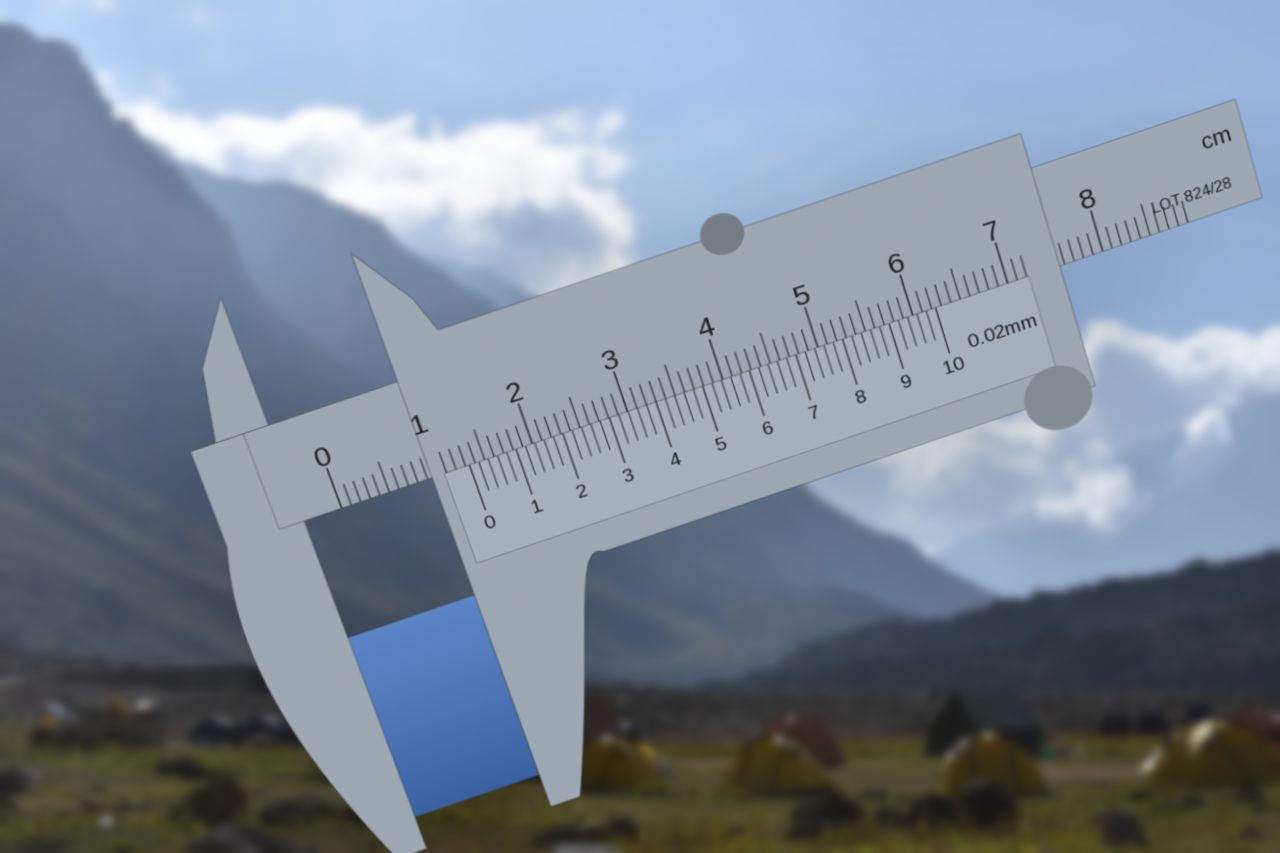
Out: 13.4; mm
